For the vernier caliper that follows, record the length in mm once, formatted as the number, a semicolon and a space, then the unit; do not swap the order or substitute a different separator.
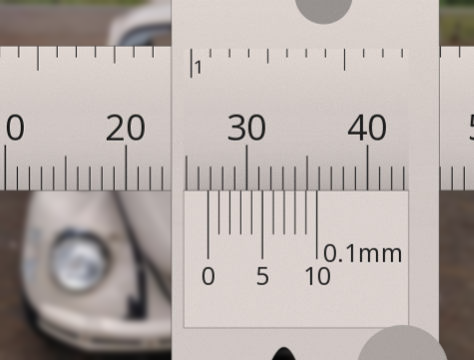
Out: 26.8; mm
